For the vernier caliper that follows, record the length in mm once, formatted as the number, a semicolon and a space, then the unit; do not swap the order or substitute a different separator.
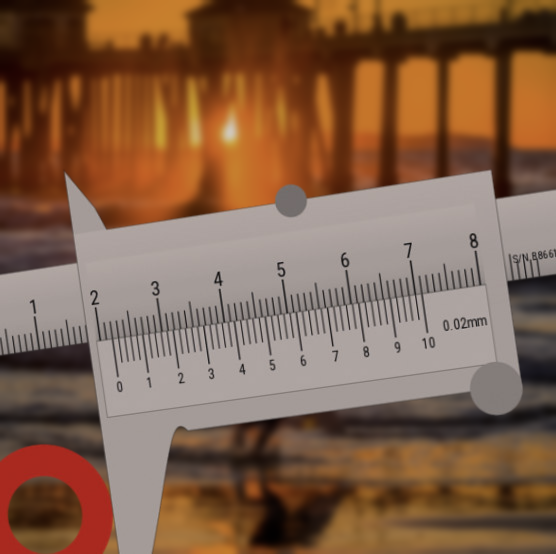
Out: 22.0; mm
